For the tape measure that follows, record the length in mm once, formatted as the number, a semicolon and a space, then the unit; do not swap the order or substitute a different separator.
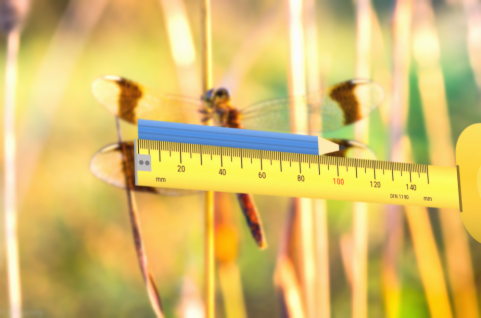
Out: 105; mm
